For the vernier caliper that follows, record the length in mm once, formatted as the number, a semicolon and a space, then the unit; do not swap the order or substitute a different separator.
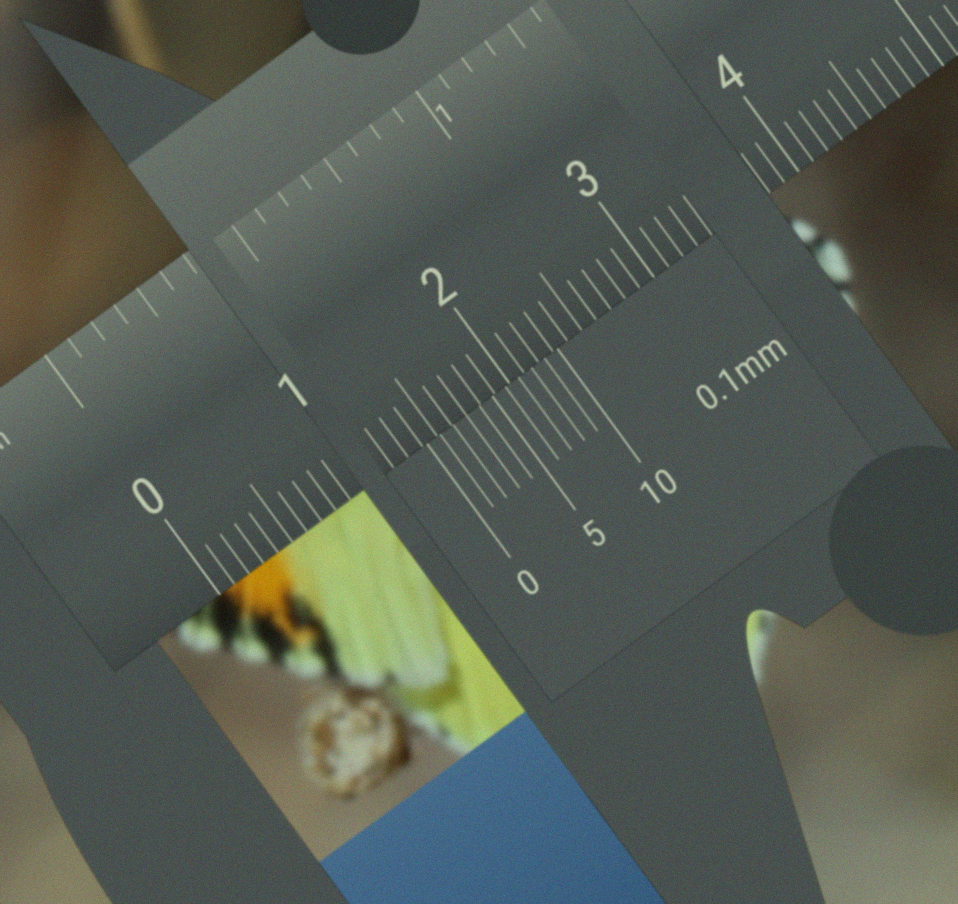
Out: 14.3; mm
